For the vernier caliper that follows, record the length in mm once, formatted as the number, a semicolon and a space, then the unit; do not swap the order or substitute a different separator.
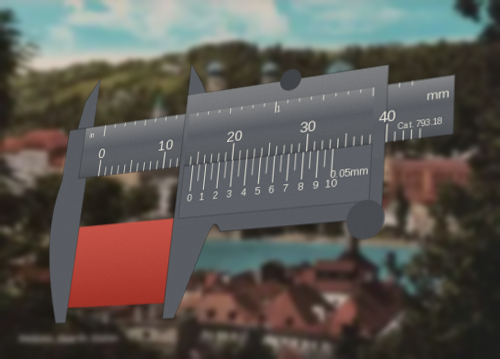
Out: 14.4; mm
